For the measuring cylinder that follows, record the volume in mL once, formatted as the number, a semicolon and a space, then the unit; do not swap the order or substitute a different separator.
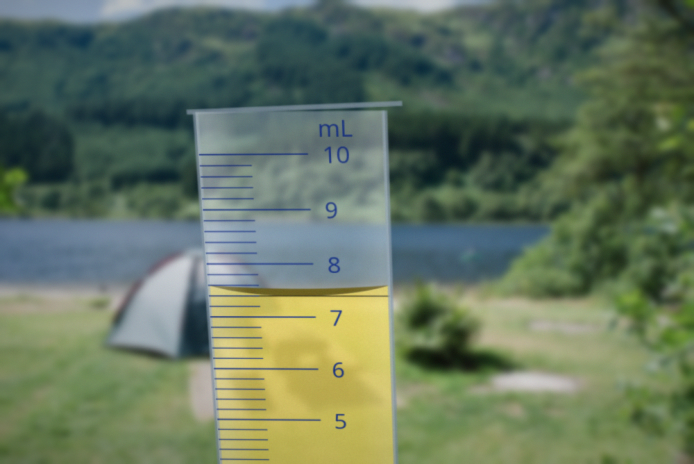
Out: 7.4; mL
